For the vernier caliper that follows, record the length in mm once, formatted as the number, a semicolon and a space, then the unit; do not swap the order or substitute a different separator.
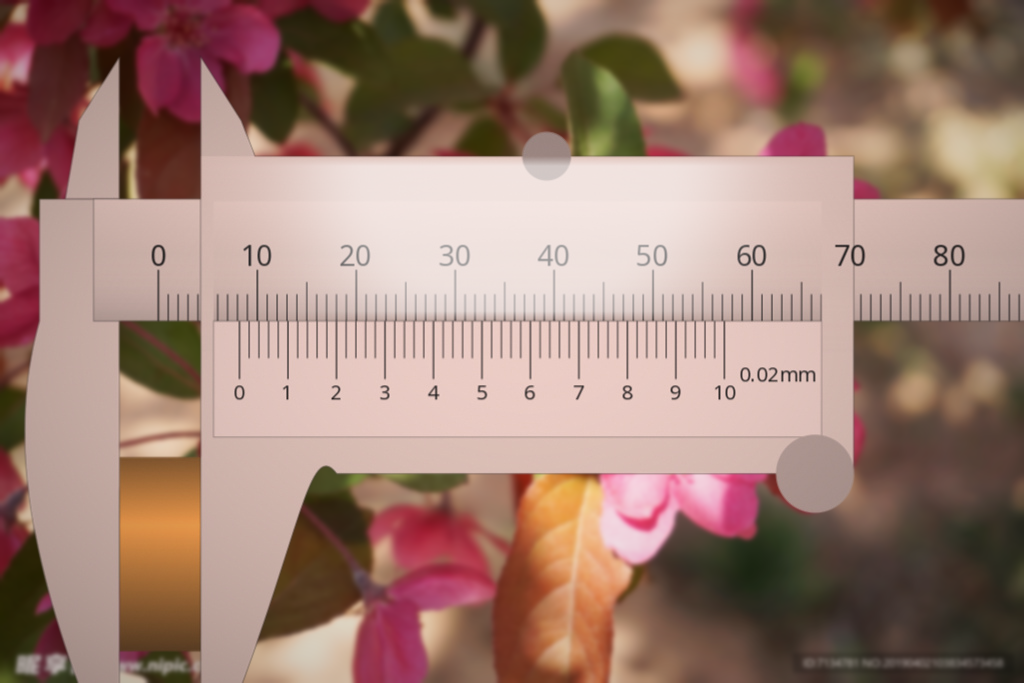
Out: 8.2; mm
